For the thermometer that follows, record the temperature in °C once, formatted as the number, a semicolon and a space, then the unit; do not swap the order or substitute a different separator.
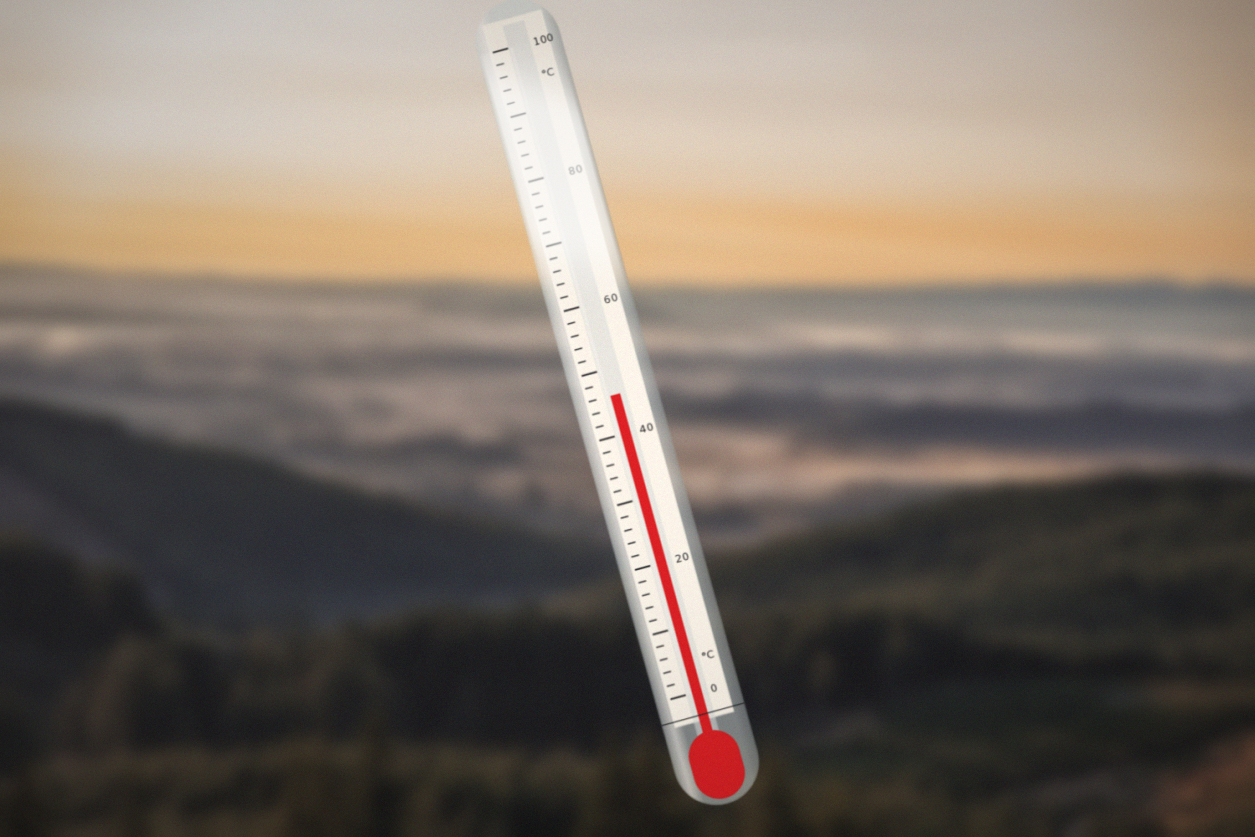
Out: 46; °C
